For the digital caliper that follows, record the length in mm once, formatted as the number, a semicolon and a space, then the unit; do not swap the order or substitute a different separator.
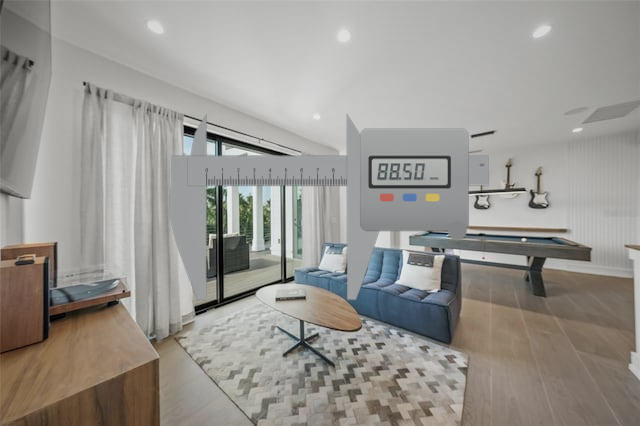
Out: 88.50; mm
